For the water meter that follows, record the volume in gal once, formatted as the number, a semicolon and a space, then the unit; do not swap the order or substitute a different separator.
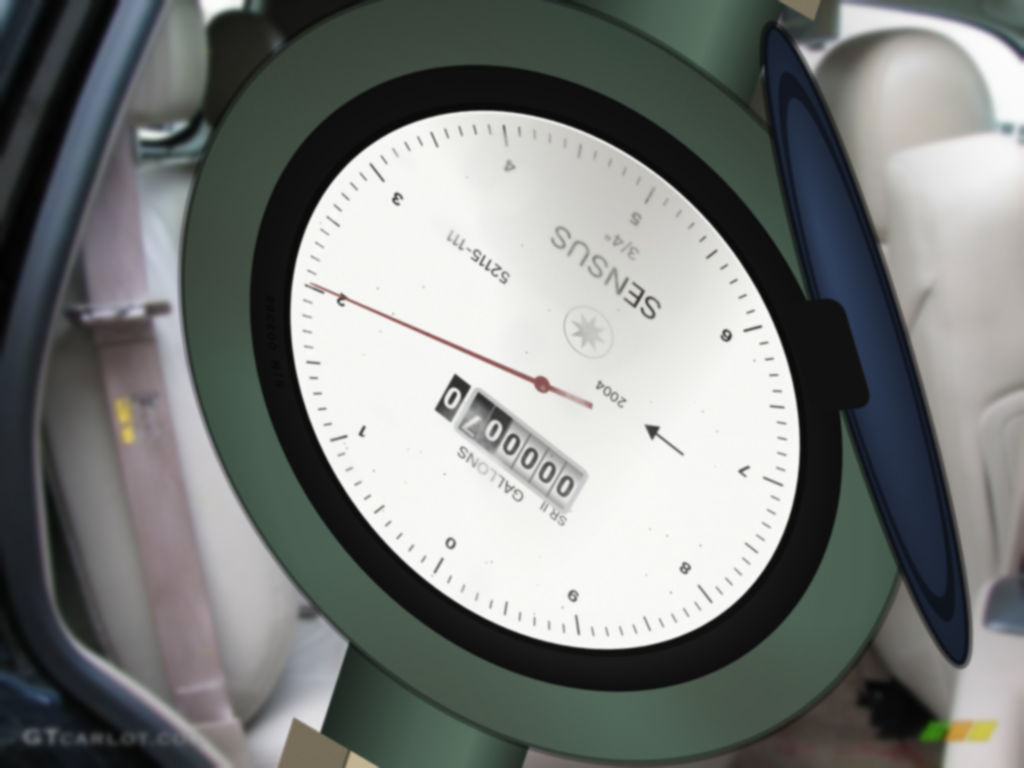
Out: 72.0; gal
